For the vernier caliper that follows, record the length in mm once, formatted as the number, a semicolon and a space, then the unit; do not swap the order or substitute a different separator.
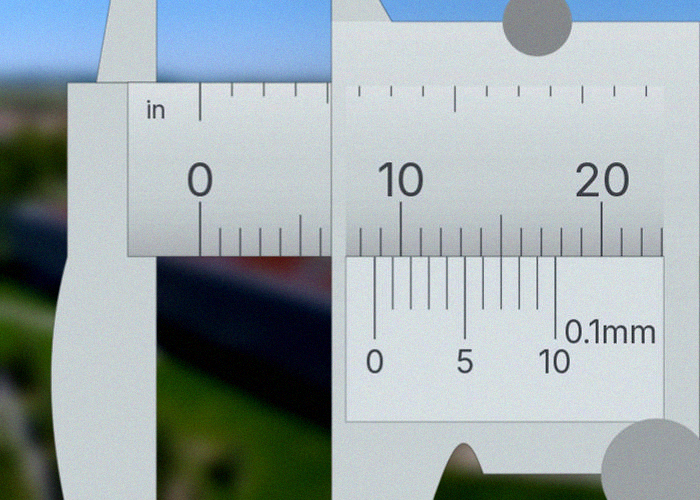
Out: 8.7; mm
